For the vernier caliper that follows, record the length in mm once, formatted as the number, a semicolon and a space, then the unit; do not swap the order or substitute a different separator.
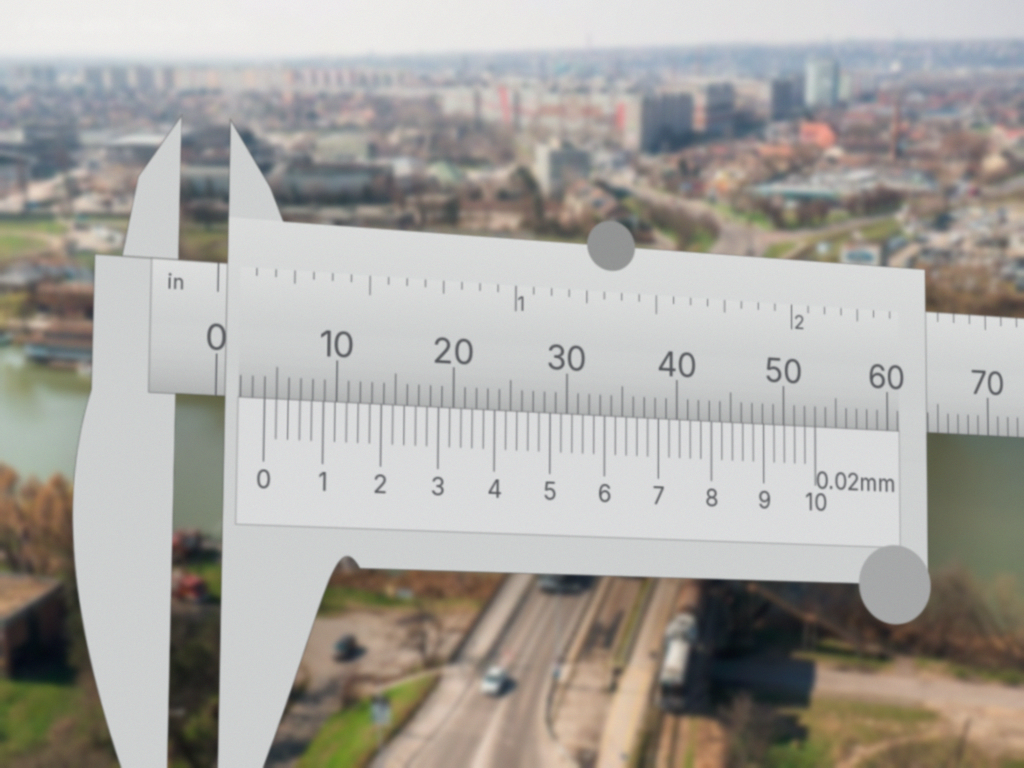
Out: 4.0; mm
